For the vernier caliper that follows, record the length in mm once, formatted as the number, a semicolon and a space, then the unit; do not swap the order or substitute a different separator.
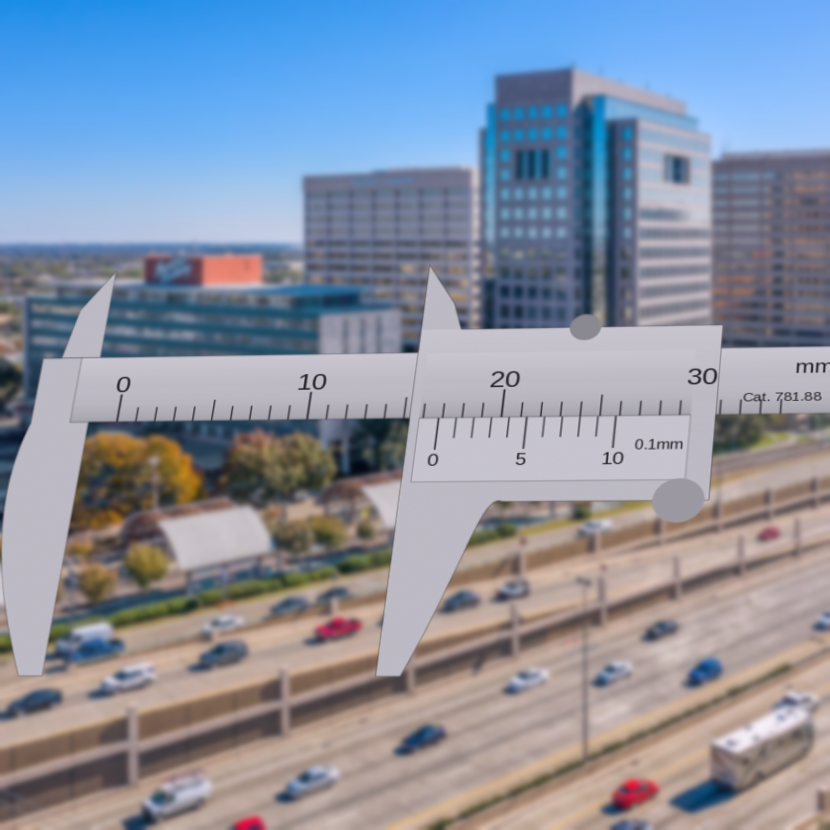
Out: 16.8; mm
